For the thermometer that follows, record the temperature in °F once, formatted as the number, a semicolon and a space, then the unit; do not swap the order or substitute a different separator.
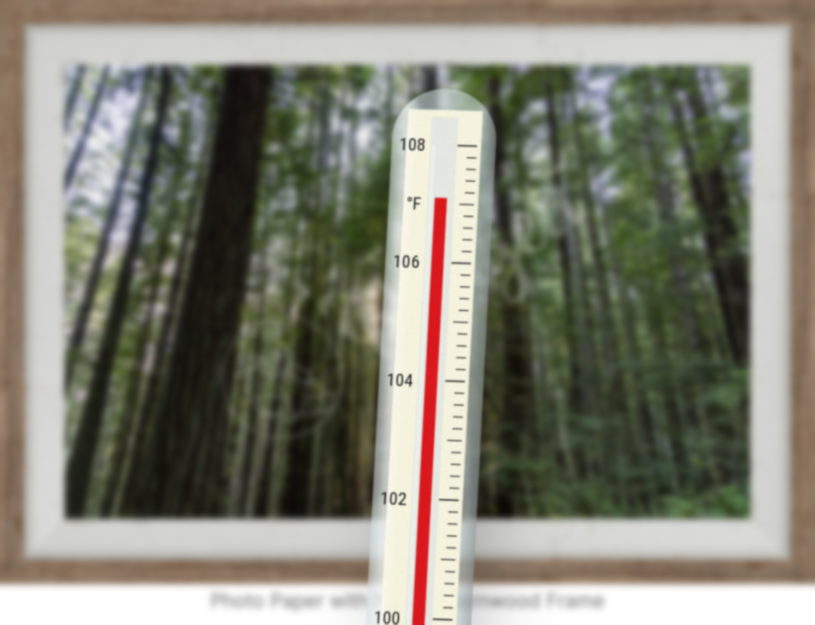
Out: 107.1; °F
